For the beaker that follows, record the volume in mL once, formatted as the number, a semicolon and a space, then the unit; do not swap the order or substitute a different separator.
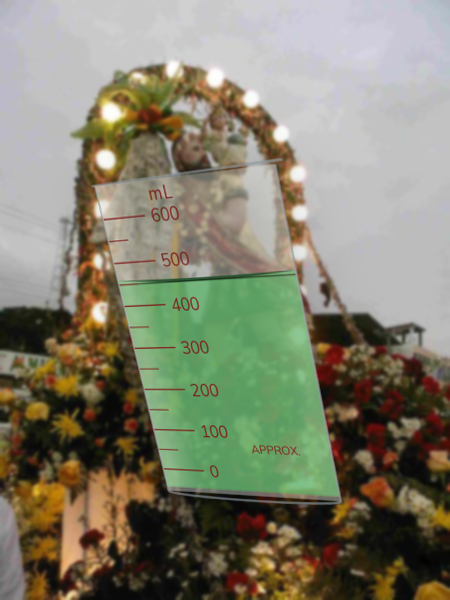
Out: 450; mL
